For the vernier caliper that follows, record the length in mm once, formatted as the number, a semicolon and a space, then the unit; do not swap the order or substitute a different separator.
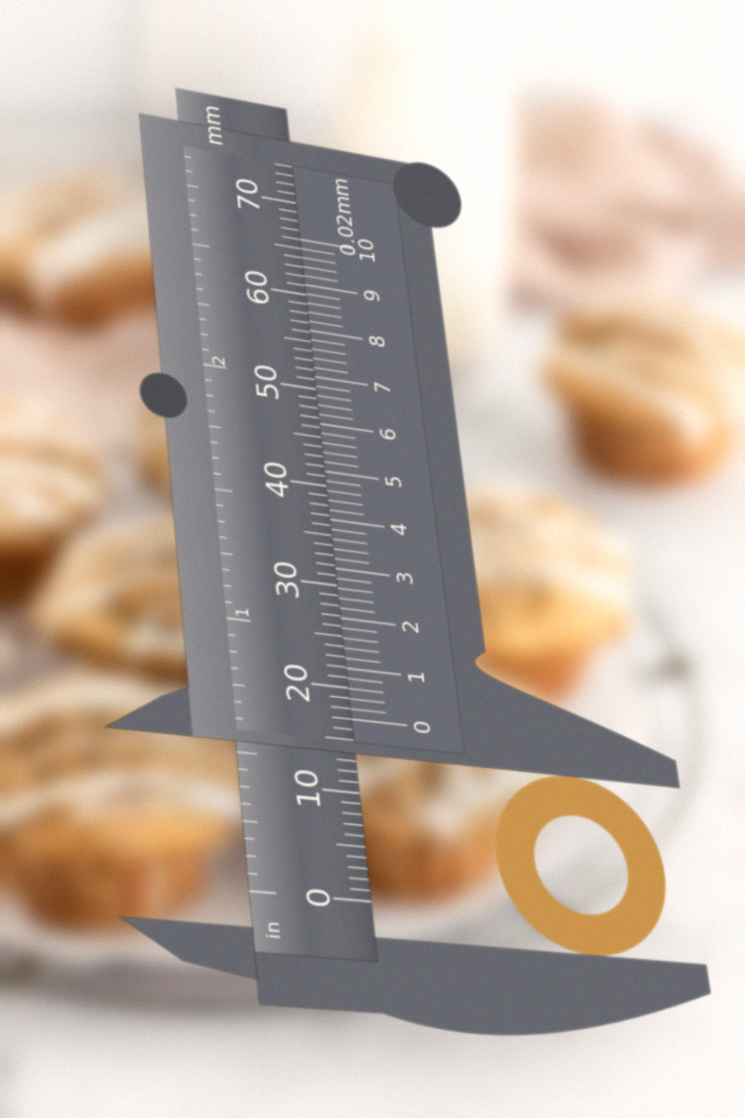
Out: 17.0; mm
